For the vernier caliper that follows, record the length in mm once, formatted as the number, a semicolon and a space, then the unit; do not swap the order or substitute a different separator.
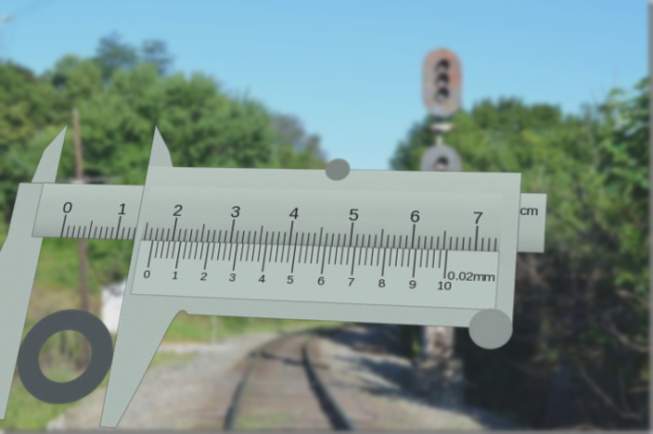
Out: 16.5; mm
